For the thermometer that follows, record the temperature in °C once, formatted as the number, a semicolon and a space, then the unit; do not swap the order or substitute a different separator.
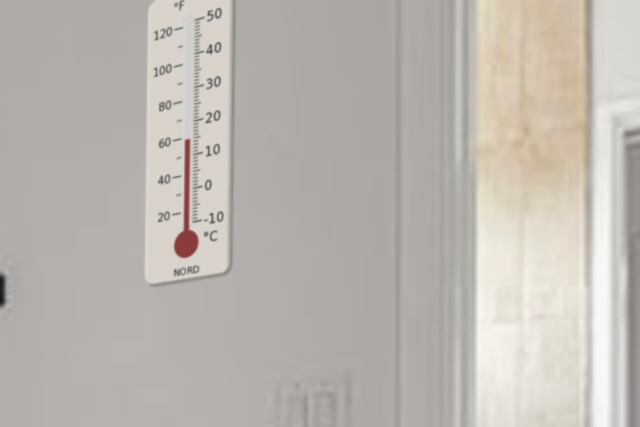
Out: 15; °C
